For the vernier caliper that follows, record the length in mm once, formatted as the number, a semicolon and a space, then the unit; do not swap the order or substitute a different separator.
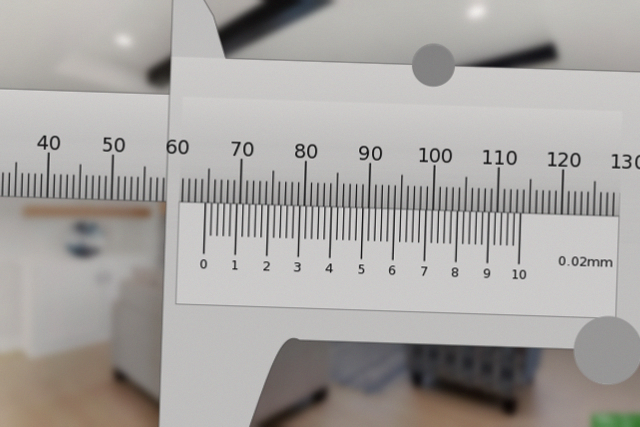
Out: 64.6; mm
